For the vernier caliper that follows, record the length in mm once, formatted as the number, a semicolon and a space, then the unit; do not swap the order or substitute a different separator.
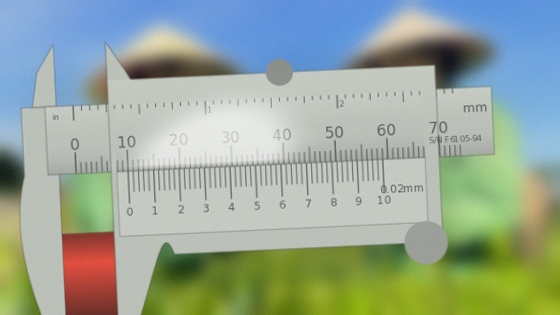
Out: 10.0; mm
